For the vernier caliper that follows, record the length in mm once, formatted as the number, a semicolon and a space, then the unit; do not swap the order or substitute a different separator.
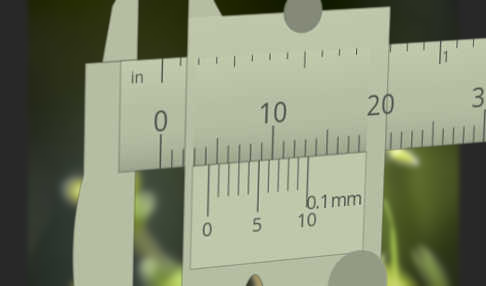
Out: 4.3; mm
